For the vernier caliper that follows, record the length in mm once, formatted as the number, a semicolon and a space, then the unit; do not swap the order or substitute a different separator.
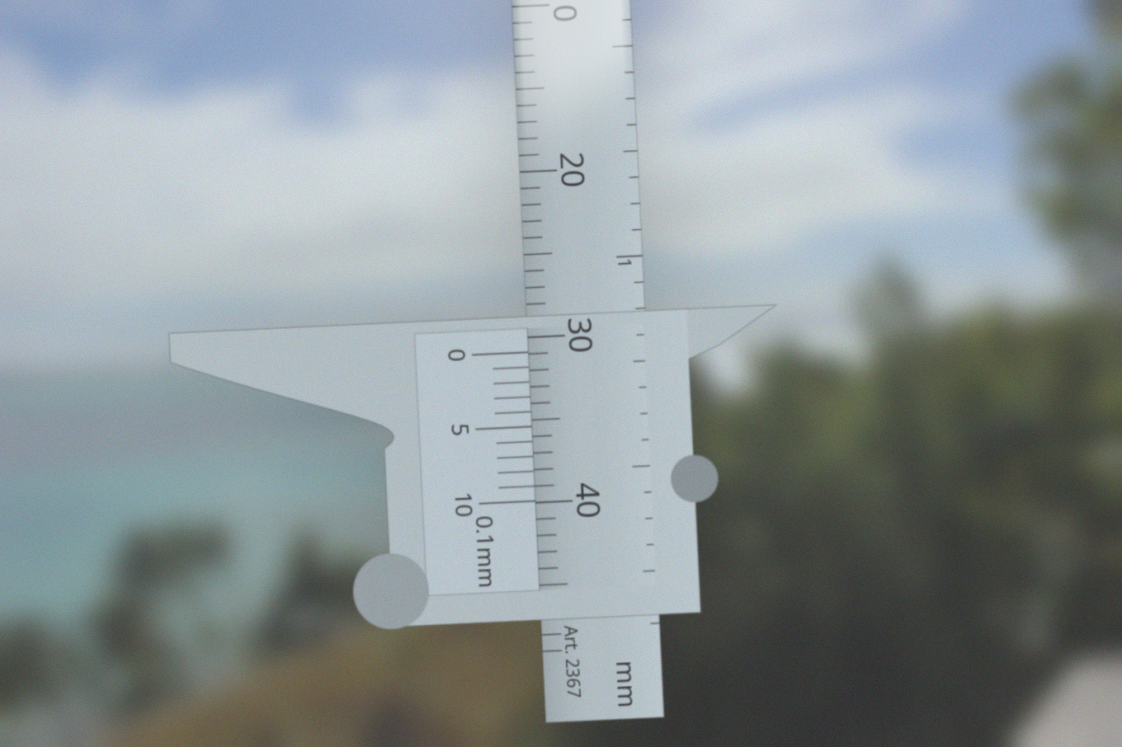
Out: 30.9; mm
